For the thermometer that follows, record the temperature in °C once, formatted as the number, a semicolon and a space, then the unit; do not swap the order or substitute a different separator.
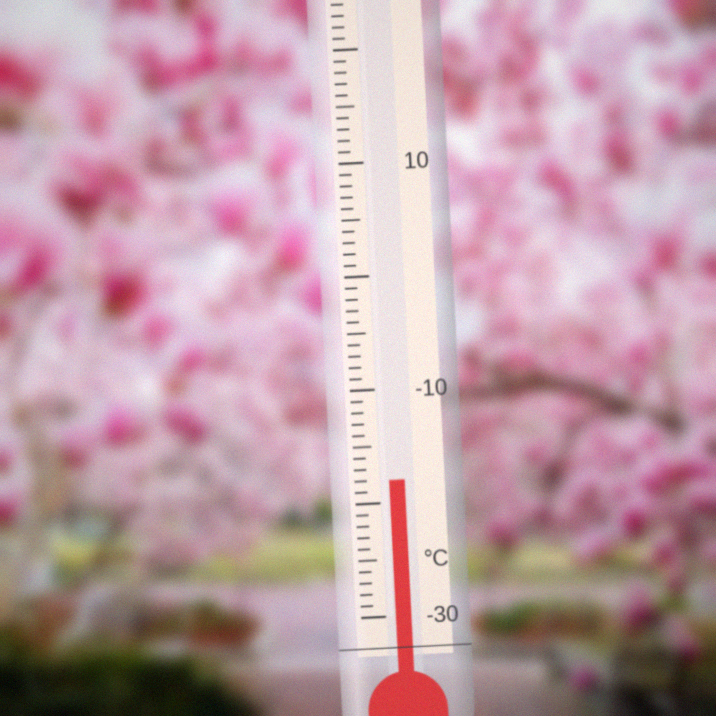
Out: -18; °C
